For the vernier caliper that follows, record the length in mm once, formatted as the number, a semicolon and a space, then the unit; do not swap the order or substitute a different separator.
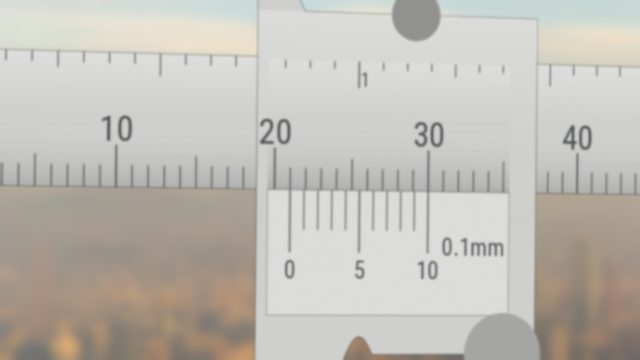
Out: 21.0; mm
